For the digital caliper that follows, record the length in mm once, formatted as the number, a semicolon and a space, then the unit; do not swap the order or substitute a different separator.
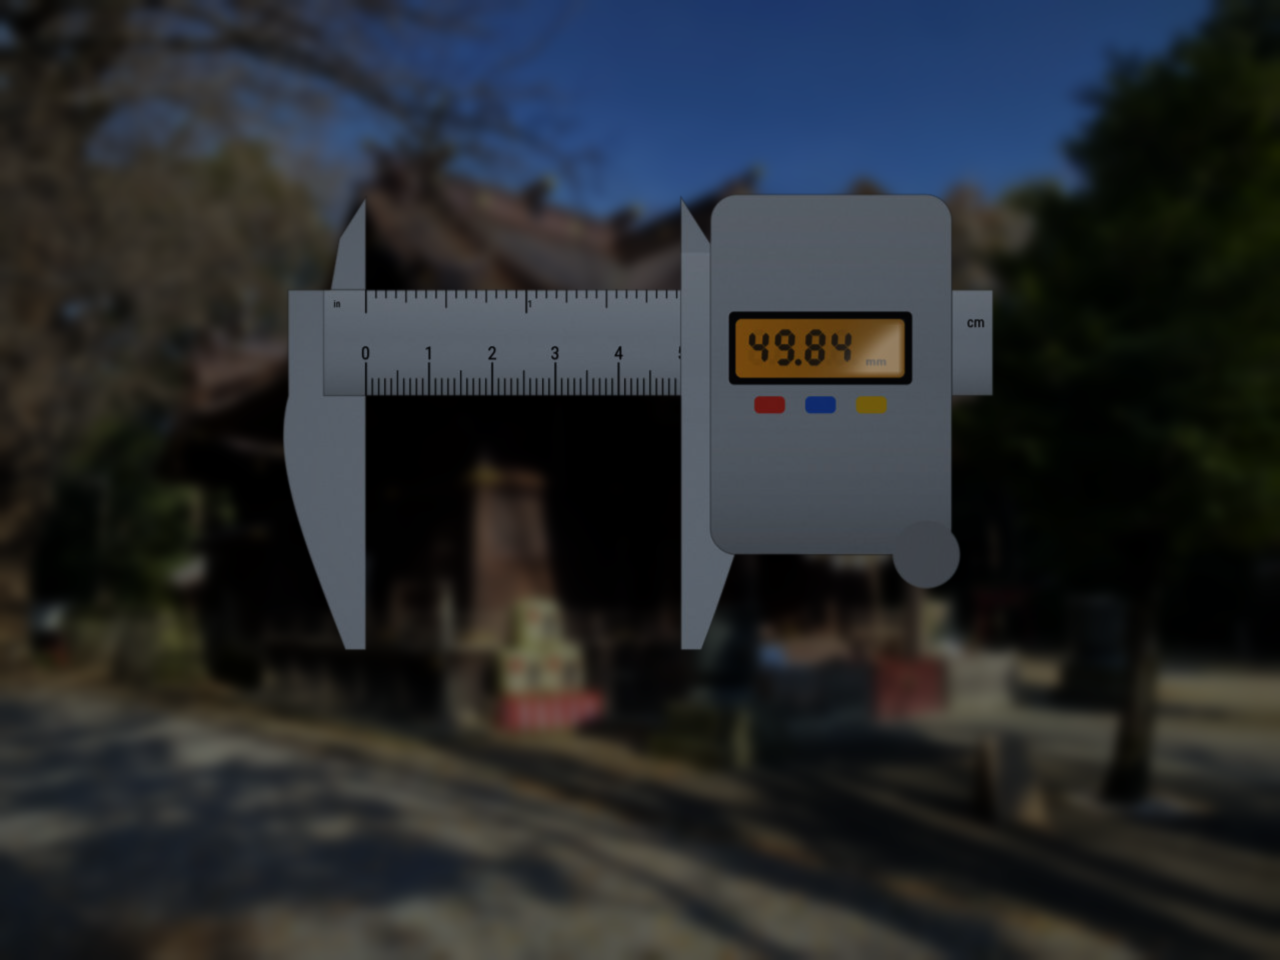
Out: 49.84; mm
